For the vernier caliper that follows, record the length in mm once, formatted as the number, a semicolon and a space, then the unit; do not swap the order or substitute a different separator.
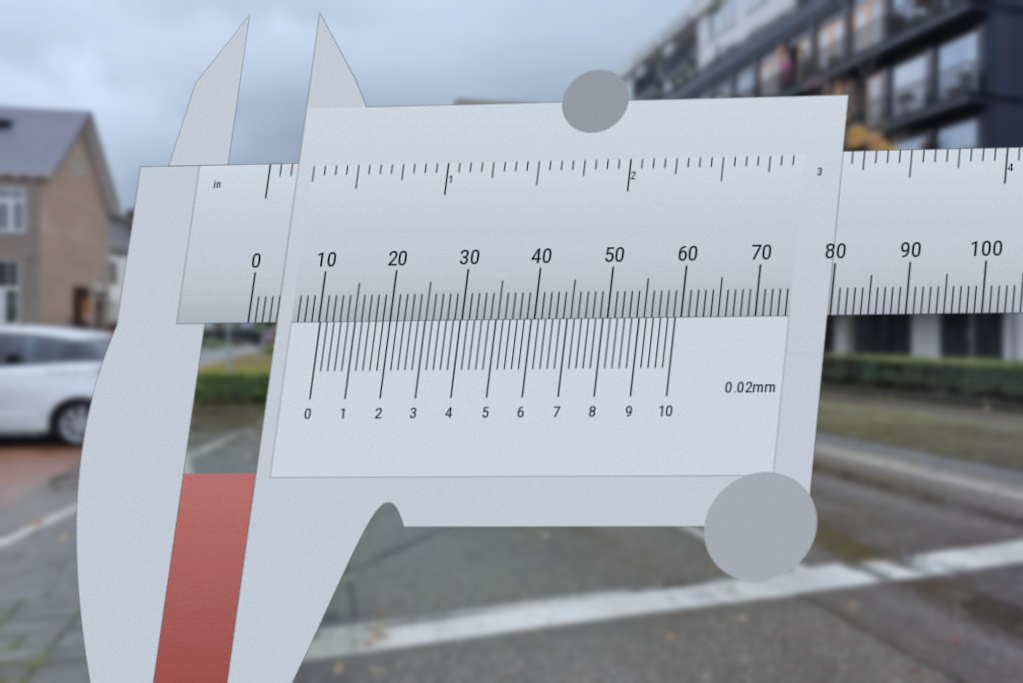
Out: 10.2; mm
